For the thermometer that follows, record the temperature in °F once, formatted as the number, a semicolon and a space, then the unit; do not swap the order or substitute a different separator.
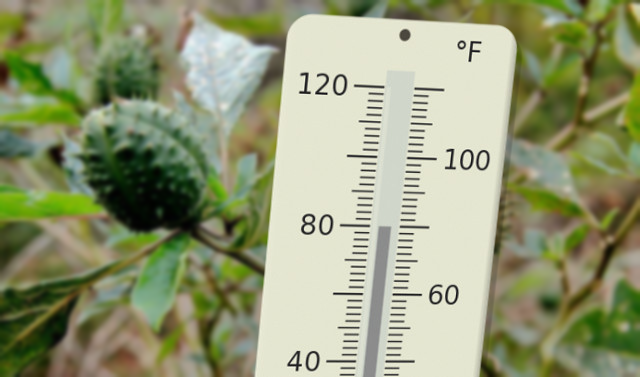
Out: 80; °F
